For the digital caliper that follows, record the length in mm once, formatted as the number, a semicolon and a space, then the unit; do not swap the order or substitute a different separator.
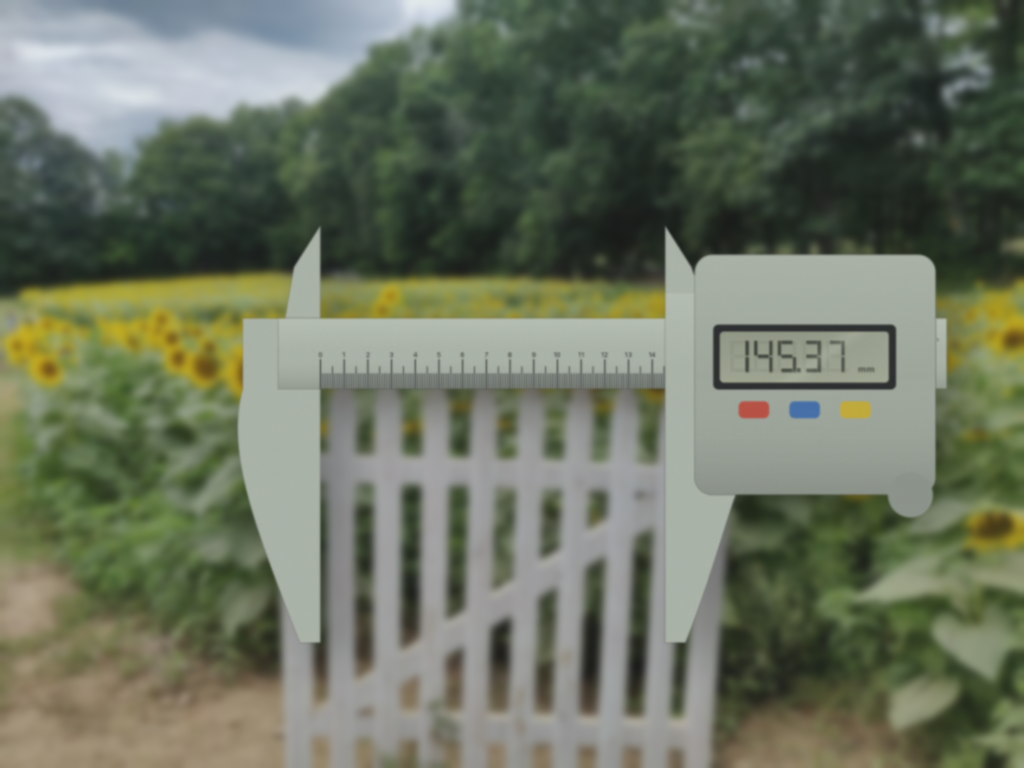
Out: 145.37; mm
